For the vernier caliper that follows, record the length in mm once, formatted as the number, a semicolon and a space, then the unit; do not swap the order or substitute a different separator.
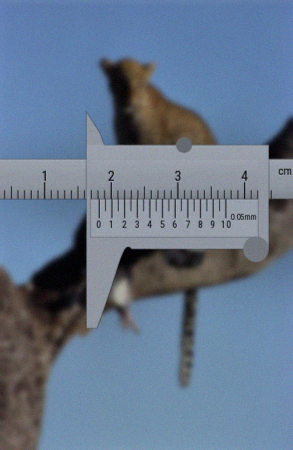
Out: 18.2; mm
